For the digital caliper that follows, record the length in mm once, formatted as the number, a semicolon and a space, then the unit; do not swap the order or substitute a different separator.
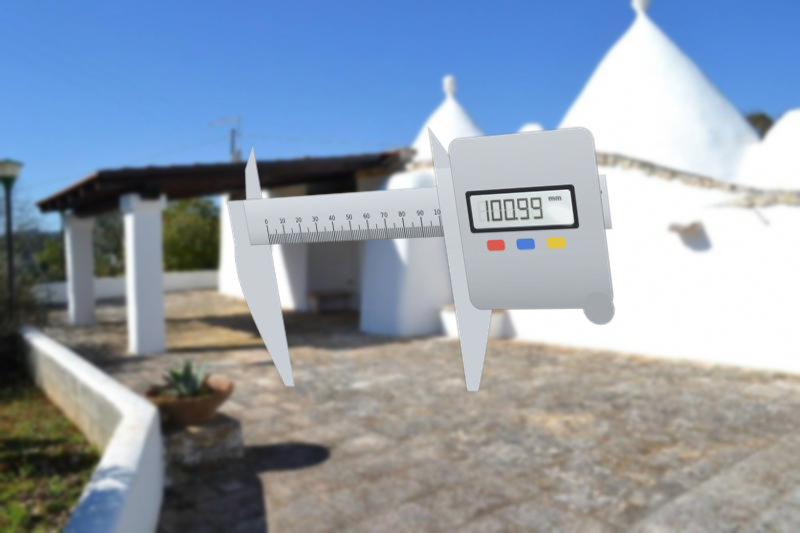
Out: 100.99; mm
